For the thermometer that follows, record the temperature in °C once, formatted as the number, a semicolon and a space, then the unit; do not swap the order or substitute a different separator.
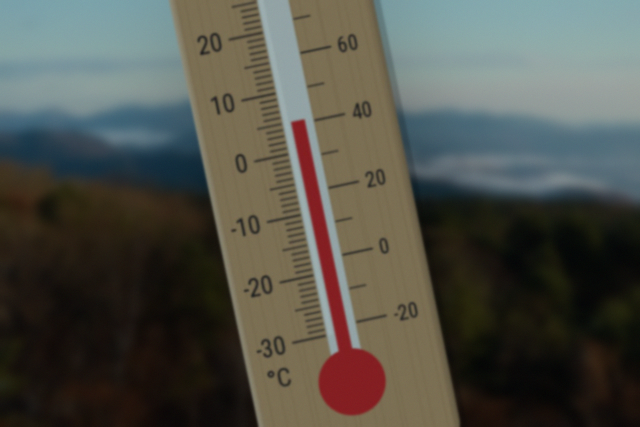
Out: 5; °C
